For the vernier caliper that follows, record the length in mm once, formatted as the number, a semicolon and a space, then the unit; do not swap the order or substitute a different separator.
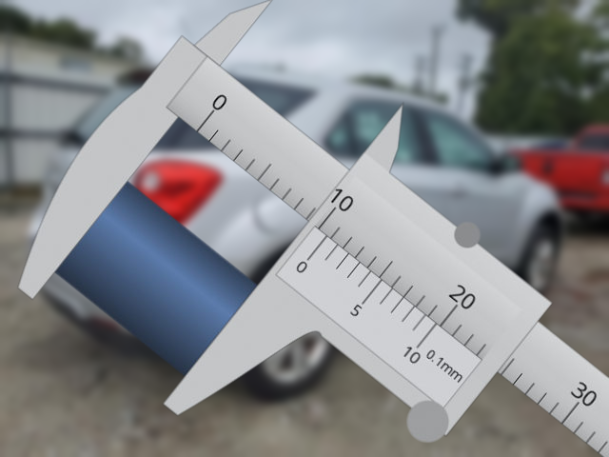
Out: 10.7; mm
